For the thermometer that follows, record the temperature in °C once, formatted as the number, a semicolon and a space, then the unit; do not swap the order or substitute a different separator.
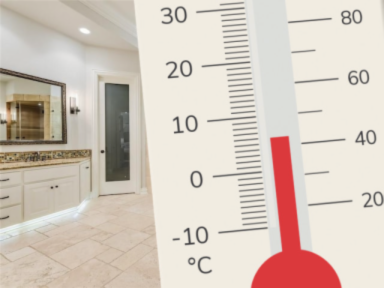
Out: 6; °C
